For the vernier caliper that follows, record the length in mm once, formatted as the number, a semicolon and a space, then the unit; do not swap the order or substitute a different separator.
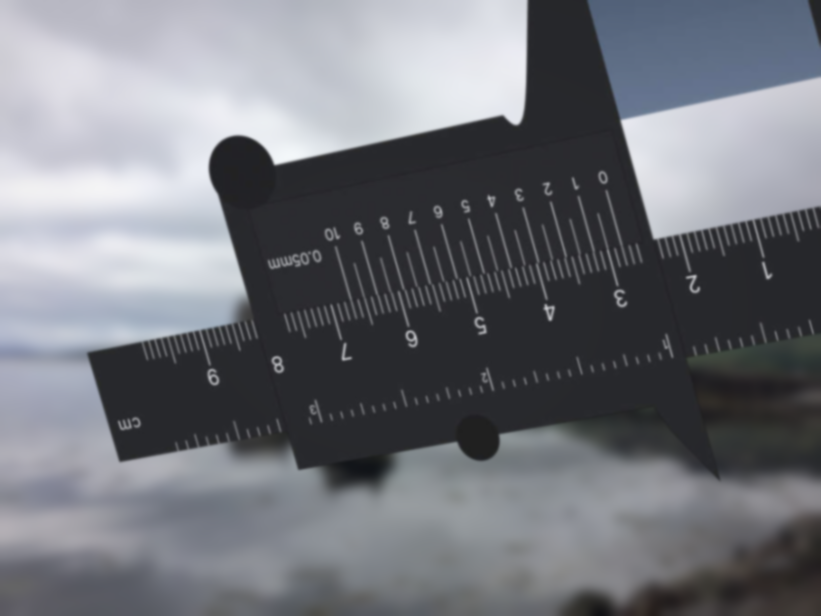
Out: 28.0; mm
